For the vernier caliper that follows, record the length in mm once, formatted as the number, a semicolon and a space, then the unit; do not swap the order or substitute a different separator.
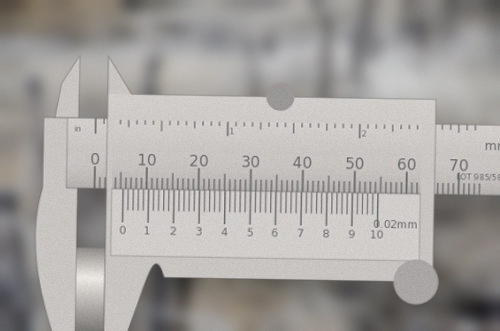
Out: 5.5; mm
